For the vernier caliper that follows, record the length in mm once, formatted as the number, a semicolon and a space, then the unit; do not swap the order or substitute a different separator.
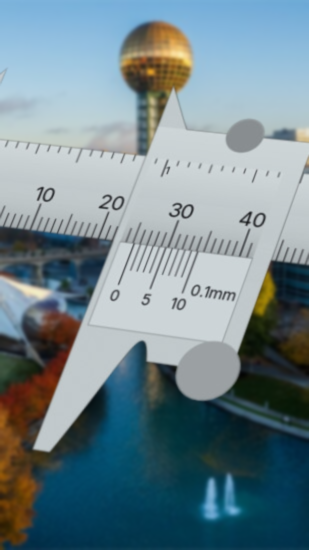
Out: 25.2; mm
